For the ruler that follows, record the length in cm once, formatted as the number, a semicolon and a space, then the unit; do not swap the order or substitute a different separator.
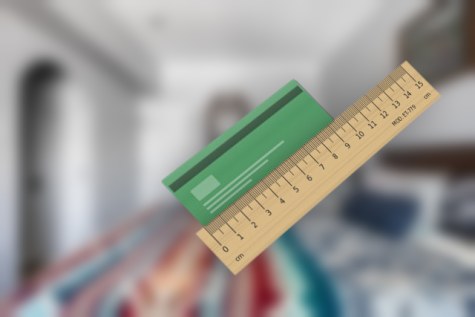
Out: 9.5; cm
